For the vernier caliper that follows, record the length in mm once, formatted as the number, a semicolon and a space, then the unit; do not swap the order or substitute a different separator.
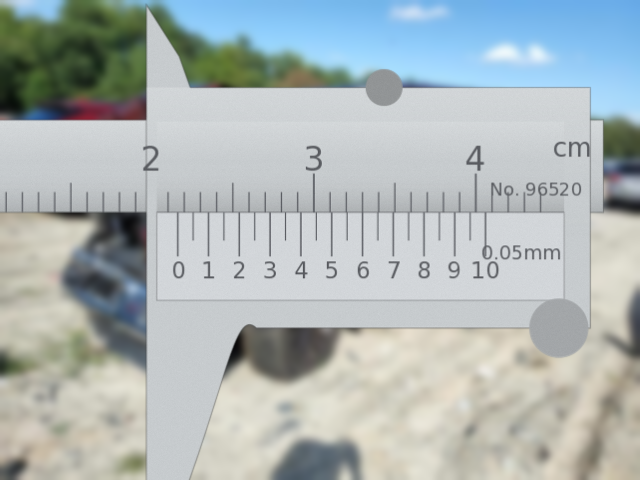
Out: 21.6; mm
